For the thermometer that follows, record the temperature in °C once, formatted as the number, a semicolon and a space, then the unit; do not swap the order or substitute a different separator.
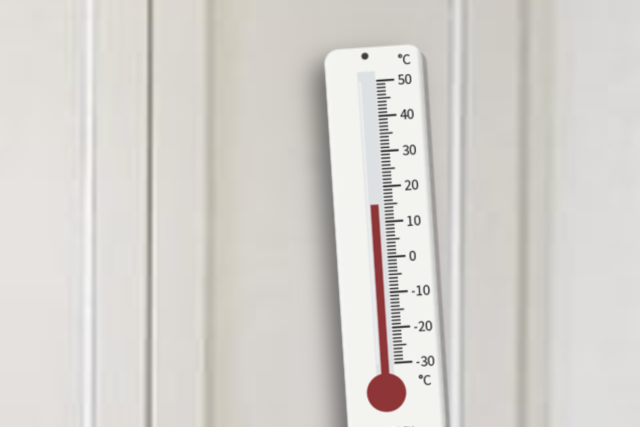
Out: 15; °C
